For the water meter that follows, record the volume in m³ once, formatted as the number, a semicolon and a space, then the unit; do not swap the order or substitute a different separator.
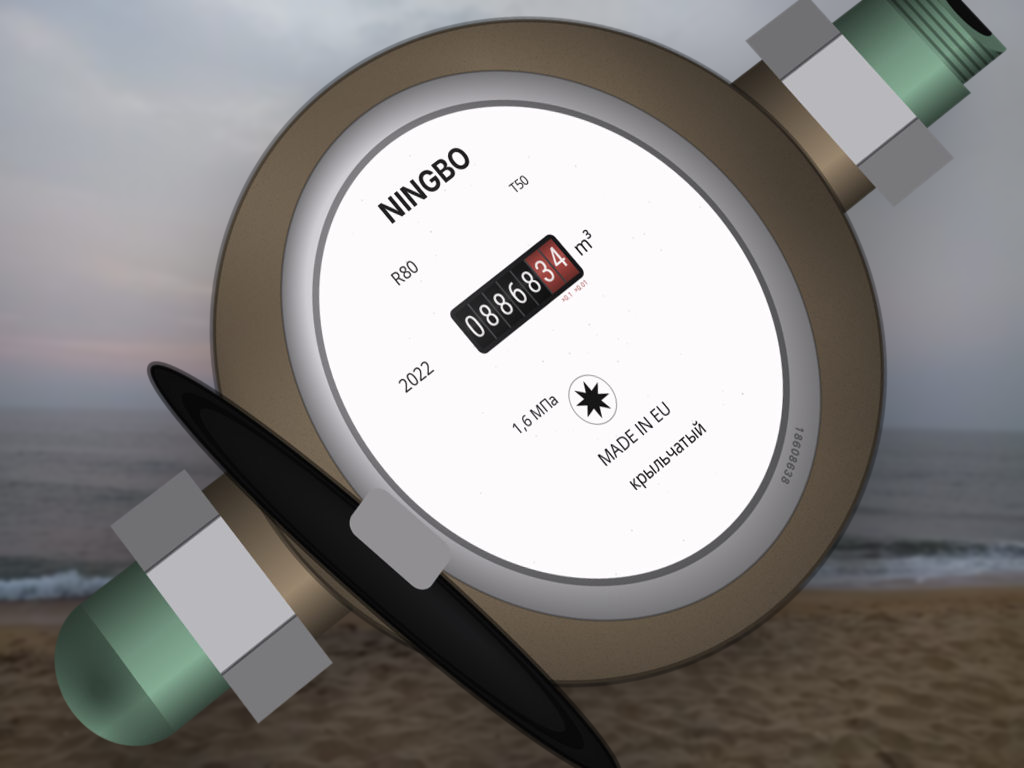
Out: 8868.34; m³
